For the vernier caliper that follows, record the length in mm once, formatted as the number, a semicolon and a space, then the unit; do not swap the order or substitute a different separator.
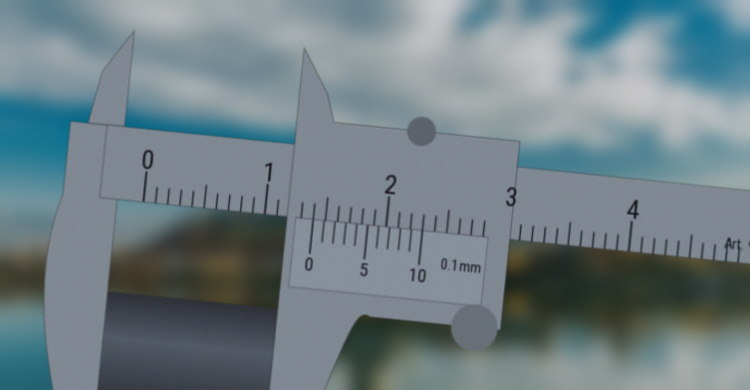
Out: 14.0; mm
